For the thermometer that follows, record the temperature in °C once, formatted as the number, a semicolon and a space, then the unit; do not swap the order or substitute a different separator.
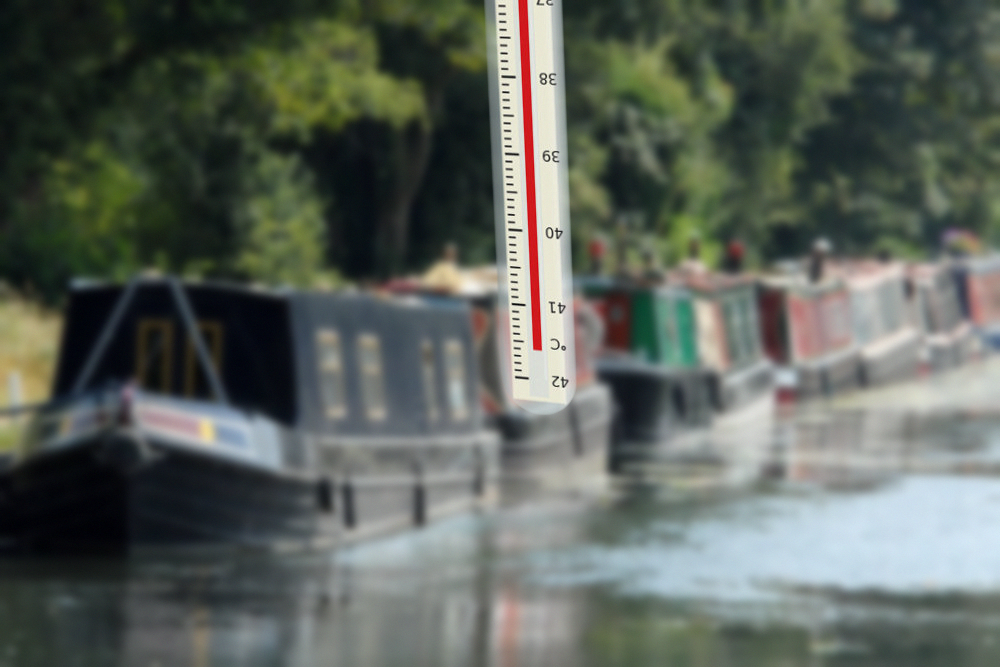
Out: 41.6; °C
